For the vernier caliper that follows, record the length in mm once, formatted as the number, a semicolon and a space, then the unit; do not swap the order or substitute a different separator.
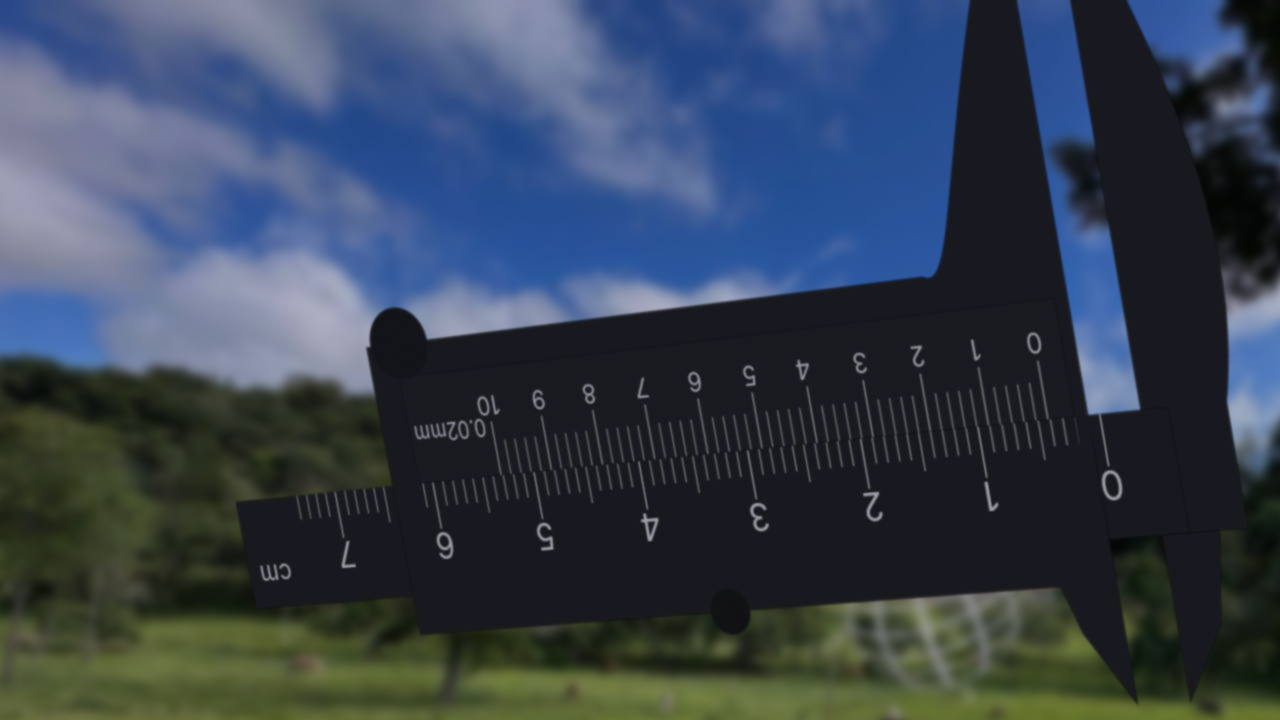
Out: 4.2; mm
